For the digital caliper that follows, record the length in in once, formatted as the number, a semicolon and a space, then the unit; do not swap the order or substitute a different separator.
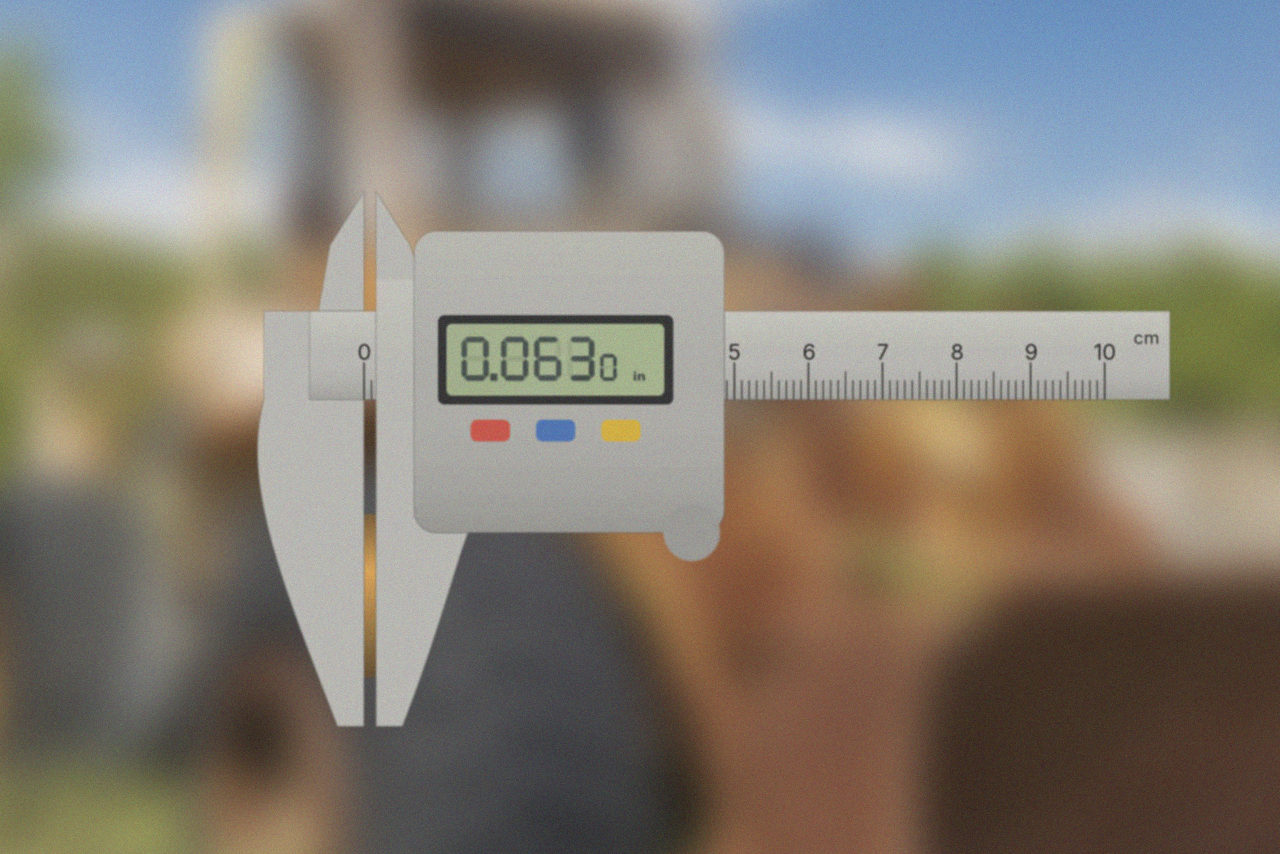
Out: 0.0630; in
